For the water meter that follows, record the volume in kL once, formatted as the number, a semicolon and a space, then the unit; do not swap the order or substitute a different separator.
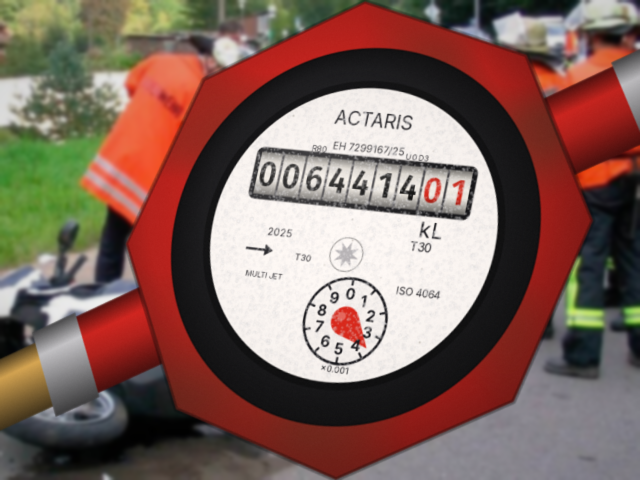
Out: 64414.013; kL
